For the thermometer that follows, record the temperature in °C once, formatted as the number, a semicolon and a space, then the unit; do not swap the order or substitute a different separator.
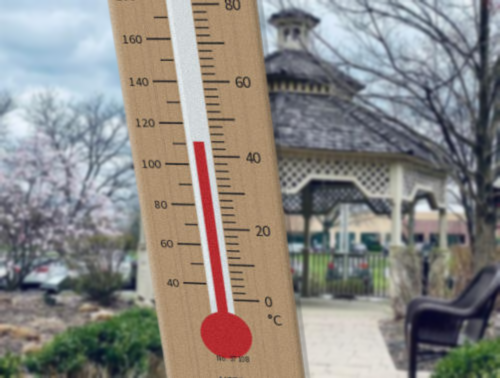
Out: 44; °C
